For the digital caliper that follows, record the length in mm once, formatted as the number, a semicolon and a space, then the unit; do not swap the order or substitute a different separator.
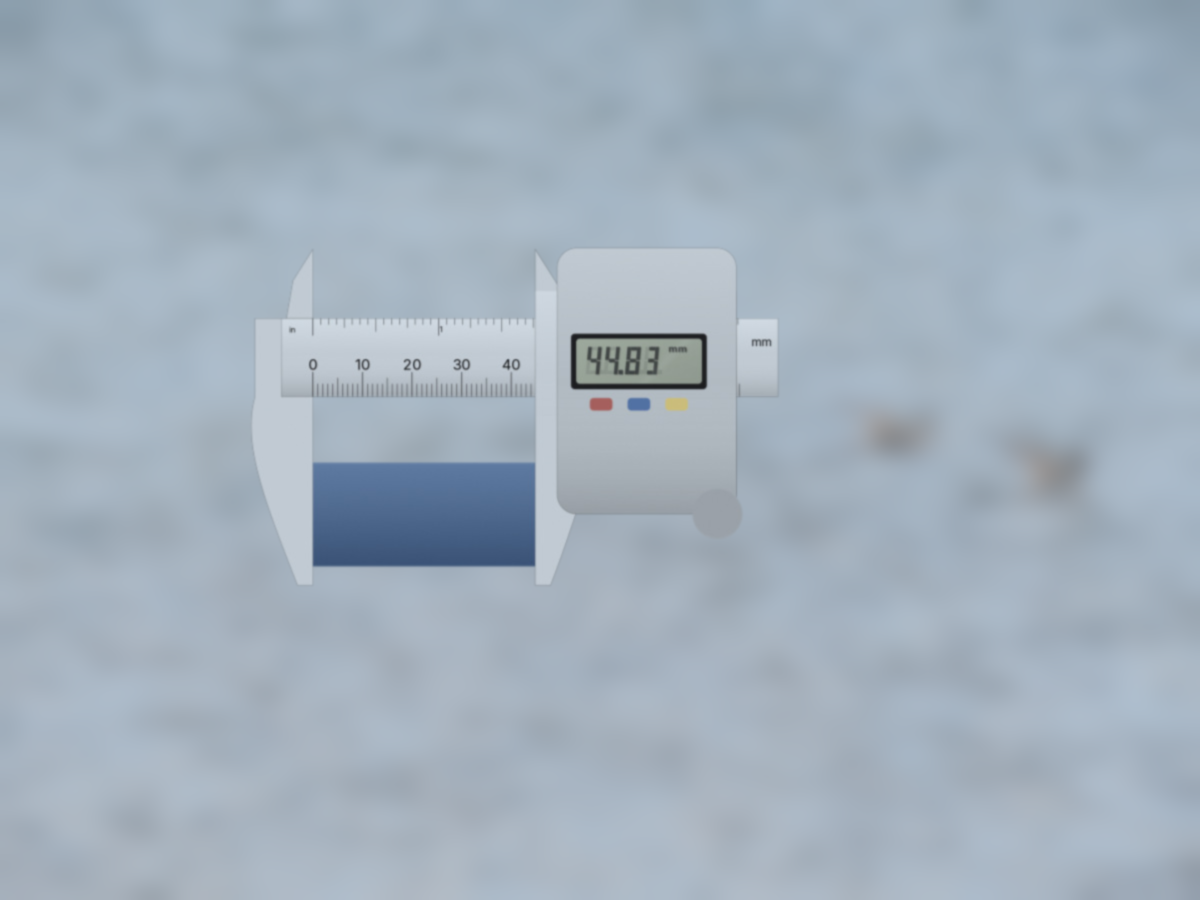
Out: 44.83; mm
